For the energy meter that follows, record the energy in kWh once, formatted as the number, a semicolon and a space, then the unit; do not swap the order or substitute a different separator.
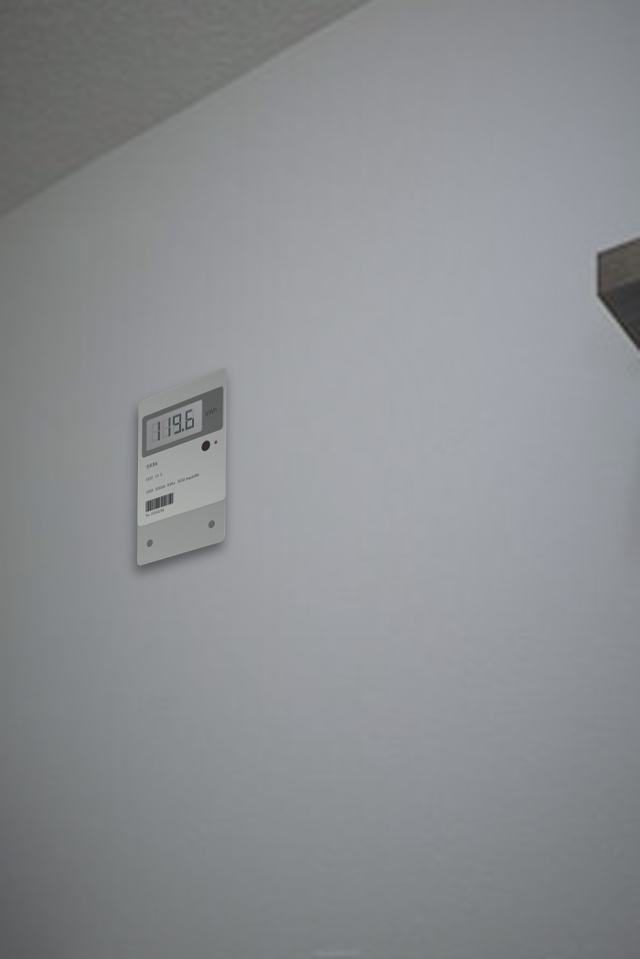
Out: 119.6; kWh
